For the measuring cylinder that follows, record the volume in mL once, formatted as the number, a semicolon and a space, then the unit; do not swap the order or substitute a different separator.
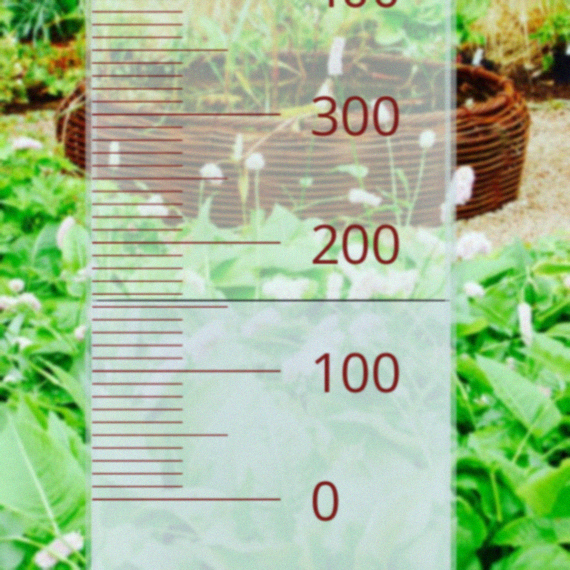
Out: 155; mL
